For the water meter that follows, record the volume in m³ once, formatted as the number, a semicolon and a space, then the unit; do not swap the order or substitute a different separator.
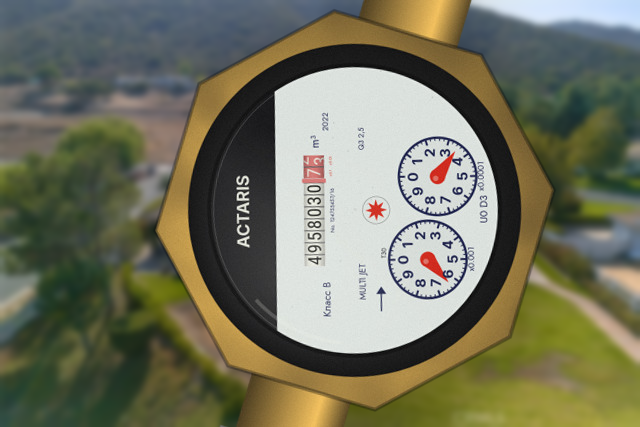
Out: 4958030.7263; m³
